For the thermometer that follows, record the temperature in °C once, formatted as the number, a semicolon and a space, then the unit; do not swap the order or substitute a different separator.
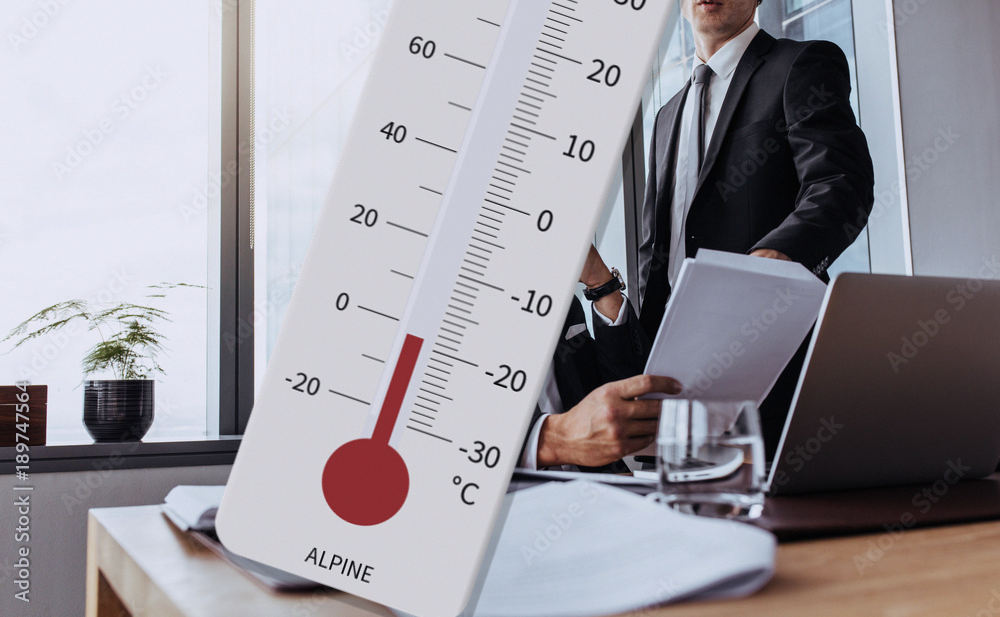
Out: -19; °C
